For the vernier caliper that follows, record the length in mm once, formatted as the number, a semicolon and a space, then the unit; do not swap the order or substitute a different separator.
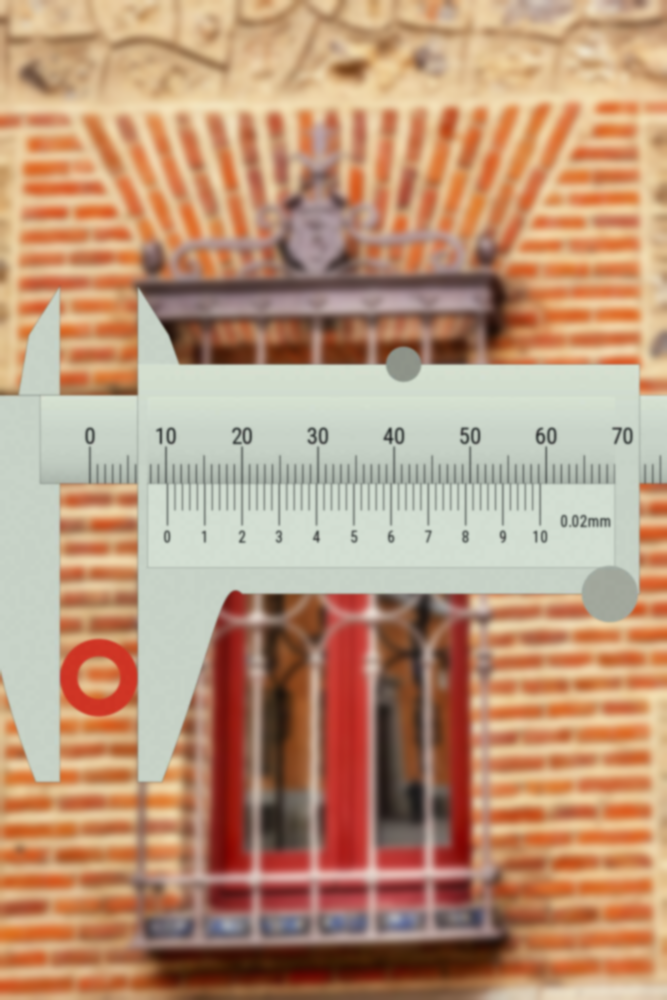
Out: 10.2; mm
